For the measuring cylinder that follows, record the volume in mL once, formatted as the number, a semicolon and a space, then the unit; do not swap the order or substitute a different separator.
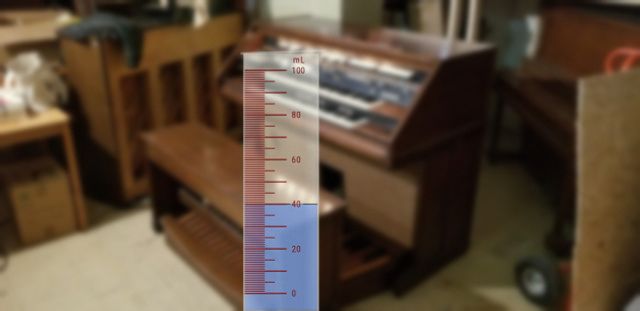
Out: 40; mL
